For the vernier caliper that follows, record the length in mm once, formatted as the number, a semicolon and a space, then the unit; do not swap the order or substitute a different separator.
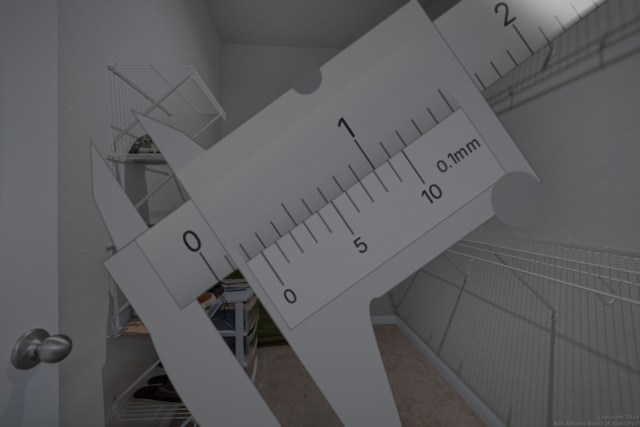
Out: 2.7; mm
